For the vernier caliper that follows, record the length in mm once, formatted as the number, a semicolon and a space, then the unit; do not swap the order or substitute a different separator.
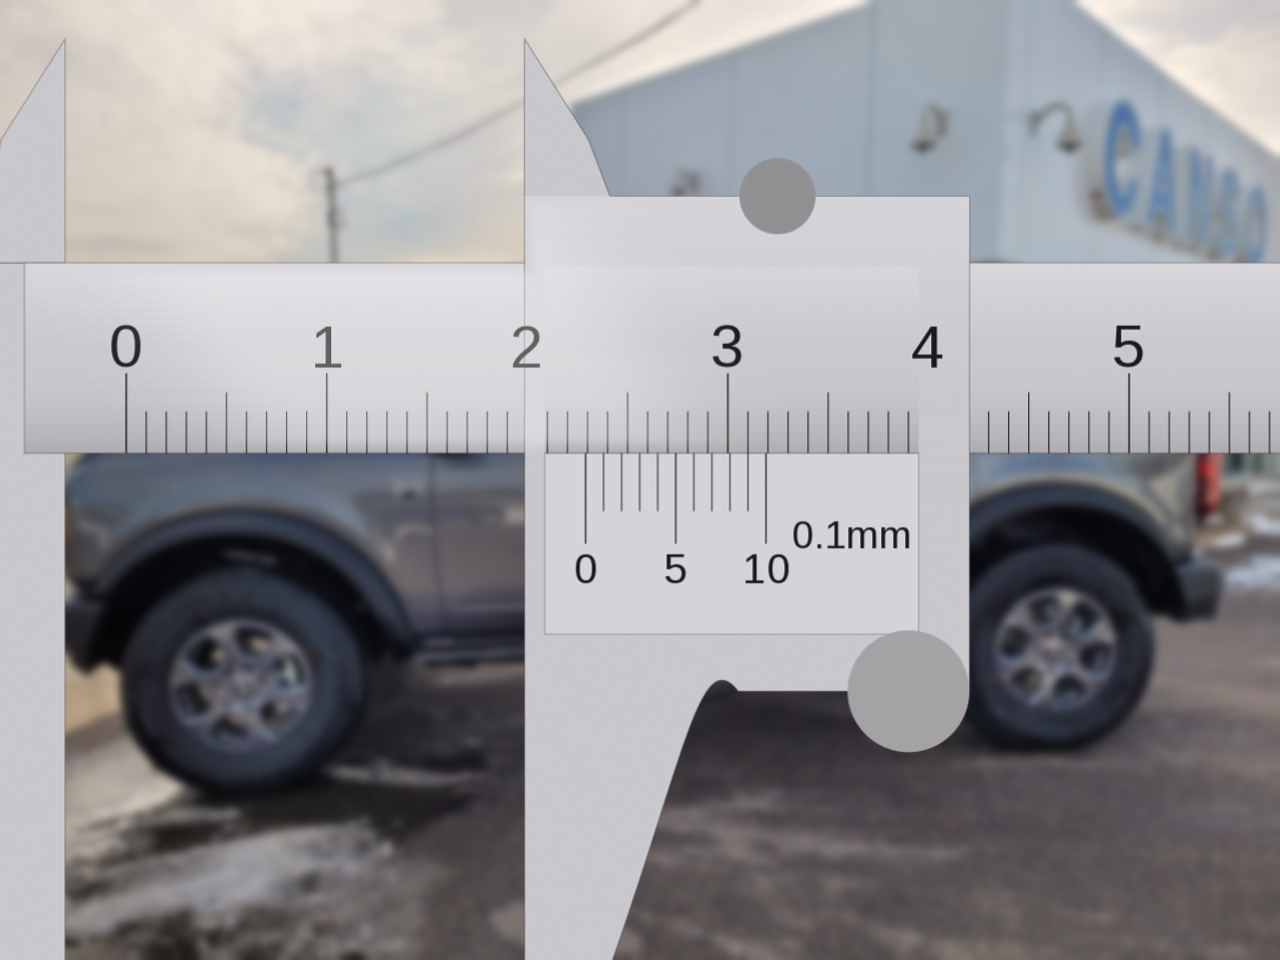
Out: 22.9; mm
